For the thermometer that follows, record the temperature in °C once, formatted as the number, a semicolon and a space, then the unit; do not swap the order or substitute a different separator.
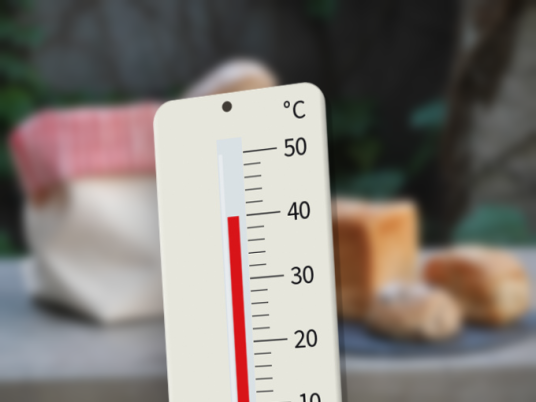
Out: 40; °C
